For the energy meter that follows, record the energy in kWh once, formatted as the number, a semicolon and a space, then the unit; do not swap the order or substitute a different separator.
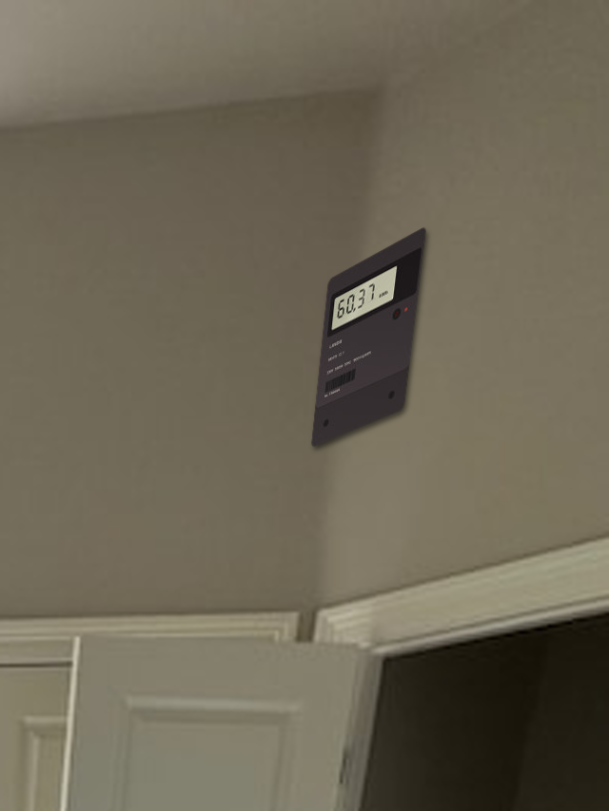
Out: 60.37; kWh
